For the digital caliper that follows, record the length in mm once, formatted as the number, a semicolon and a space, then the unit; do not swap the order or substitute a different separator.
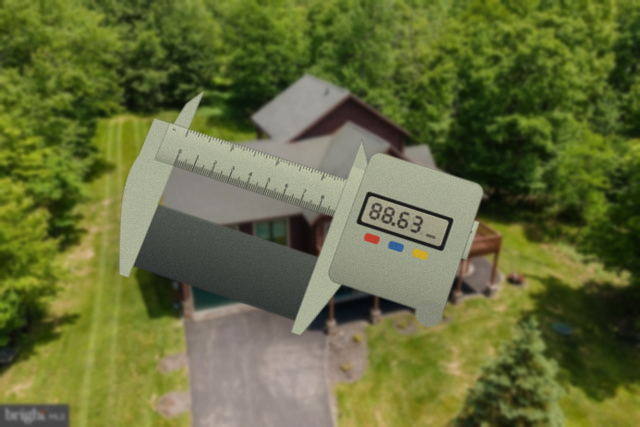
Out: 88.63; mm
